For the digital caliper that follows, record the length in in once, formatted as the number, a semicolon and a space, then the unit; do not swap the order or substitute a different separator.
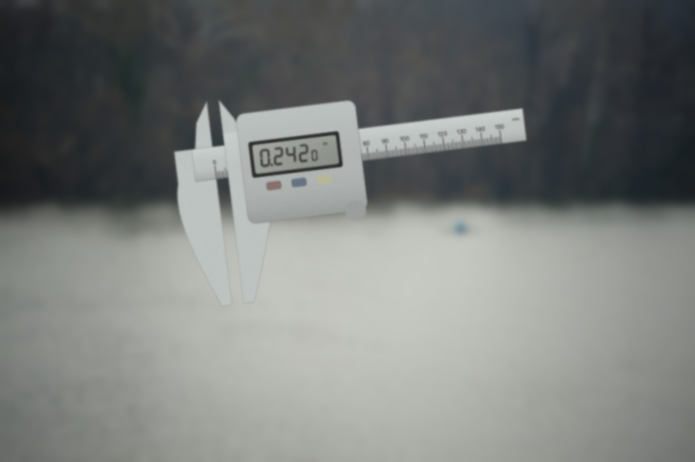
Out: 0.2420; in
